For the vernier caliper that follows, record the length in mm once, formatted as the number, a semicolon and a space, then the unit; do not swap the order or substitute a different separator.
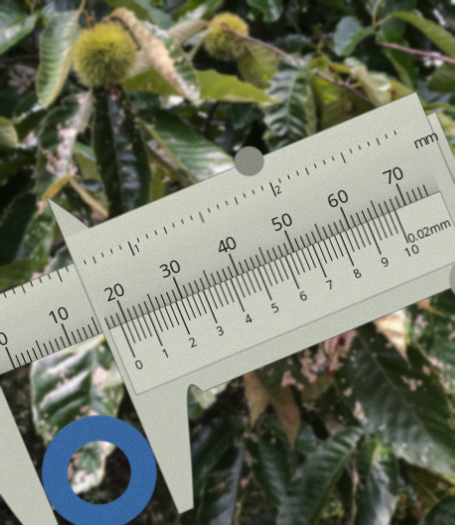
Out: 19.0; mm
